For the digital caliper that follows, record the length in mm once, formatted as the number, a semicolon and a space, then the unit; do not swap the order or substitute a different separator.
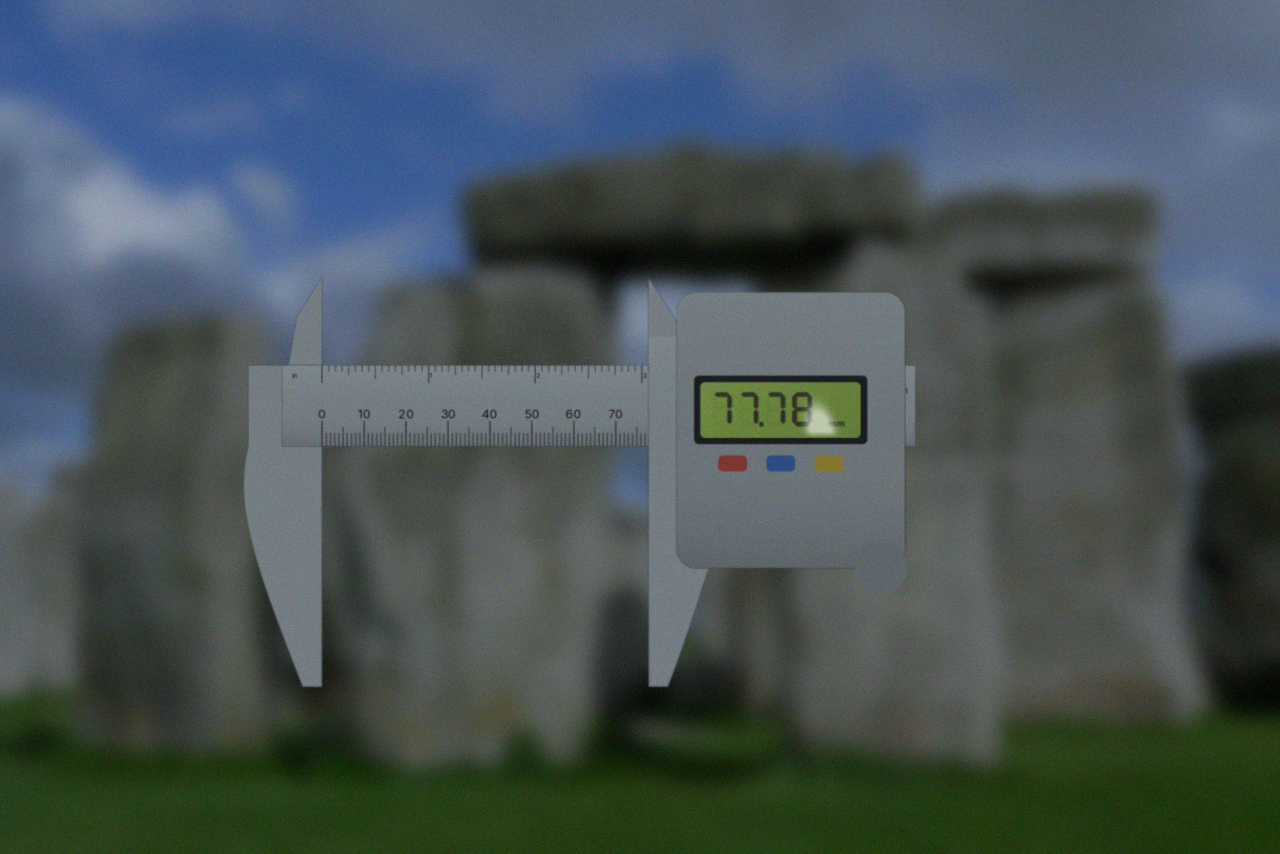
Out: 77.78; mm
